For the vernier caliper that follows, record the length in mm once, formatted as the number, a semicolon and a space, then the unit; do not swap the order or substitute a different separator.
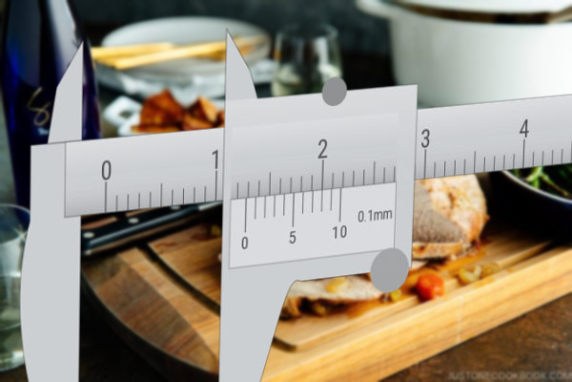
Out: 12.8; mm
